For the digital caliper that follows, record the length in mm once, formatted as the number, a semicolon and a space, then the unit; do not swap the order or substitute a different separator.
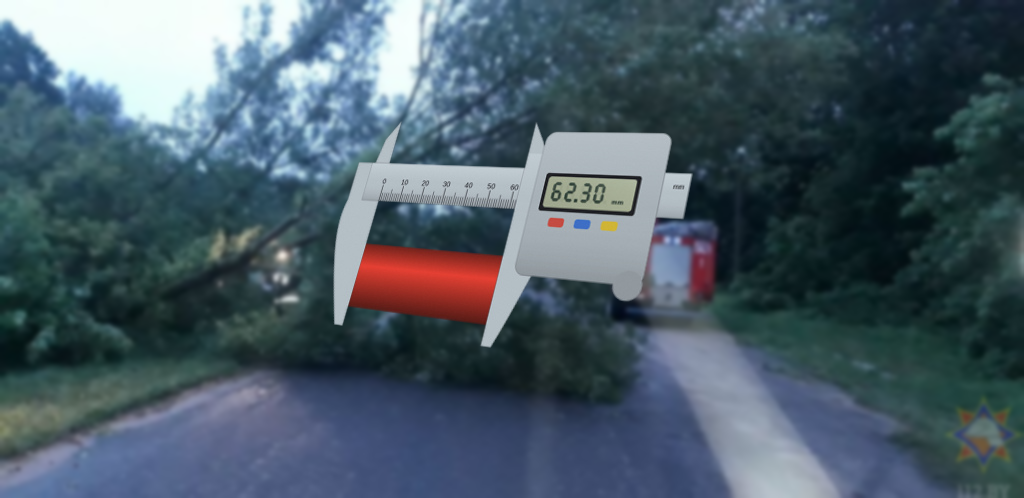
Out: 62.30; mm
